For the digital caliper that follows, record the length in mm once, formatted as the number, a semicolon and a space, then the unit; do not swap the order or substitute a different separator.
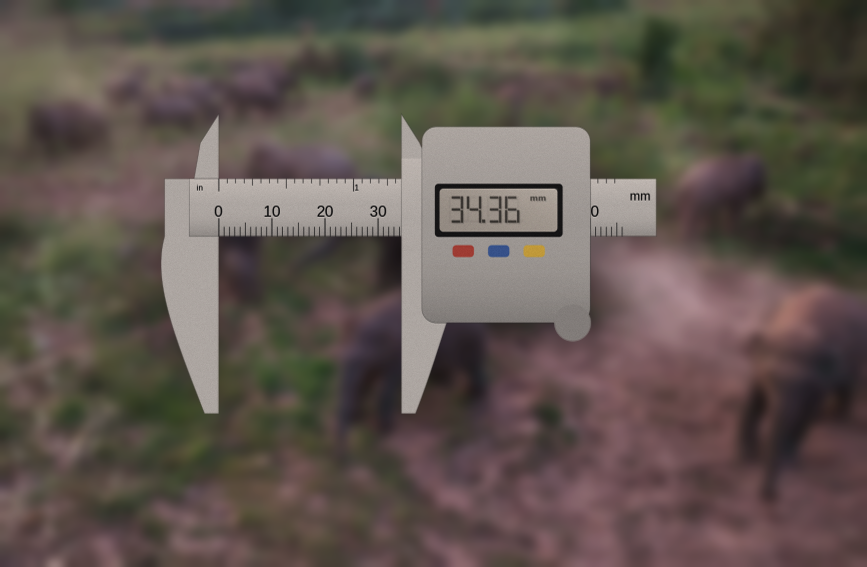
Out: 34.36; mm
